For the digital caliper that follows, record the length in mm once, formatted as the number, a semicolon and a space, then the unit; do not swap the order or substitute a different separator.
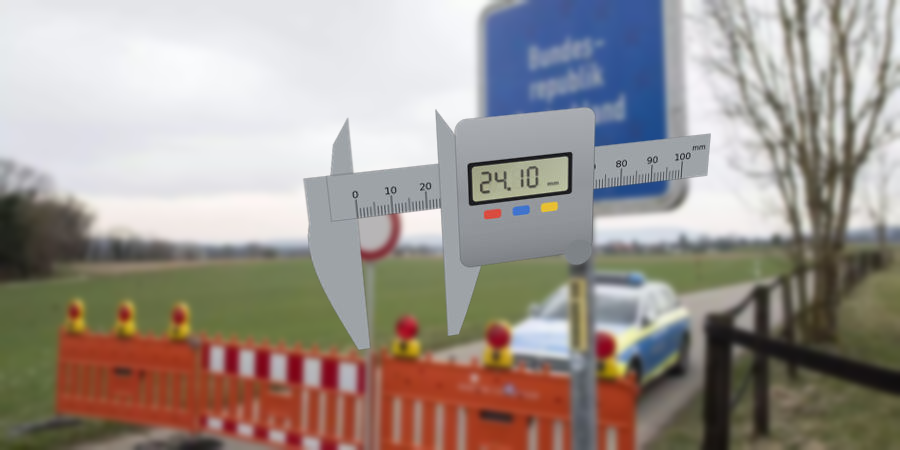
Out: 24.10; mm
